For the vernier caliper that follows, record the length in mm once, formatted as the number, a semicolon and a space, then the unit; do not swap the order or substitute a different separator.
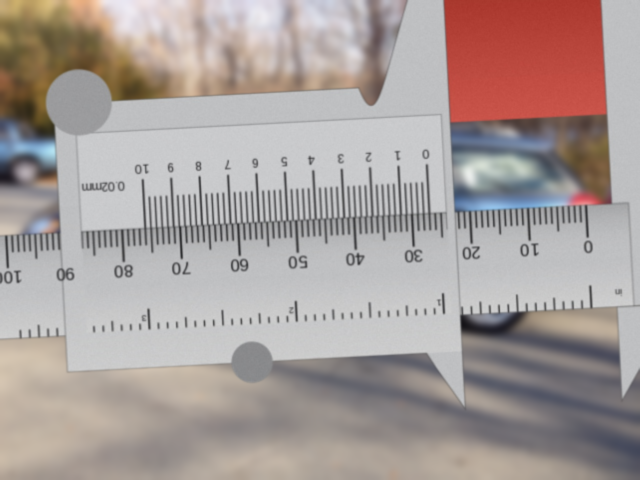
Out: 27.0; mm
